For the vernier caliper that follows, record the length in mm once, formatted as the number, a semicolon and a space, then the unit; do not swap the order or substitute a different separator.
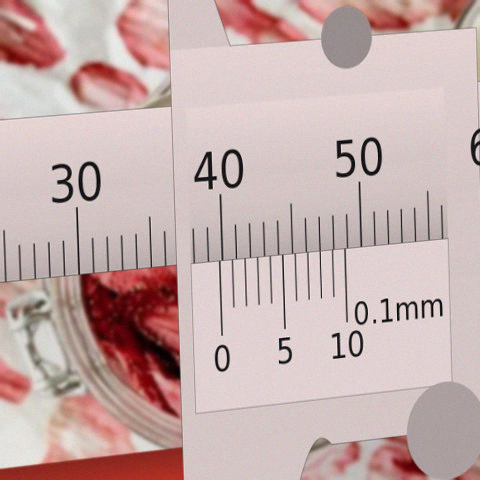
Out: 39.8; mm
